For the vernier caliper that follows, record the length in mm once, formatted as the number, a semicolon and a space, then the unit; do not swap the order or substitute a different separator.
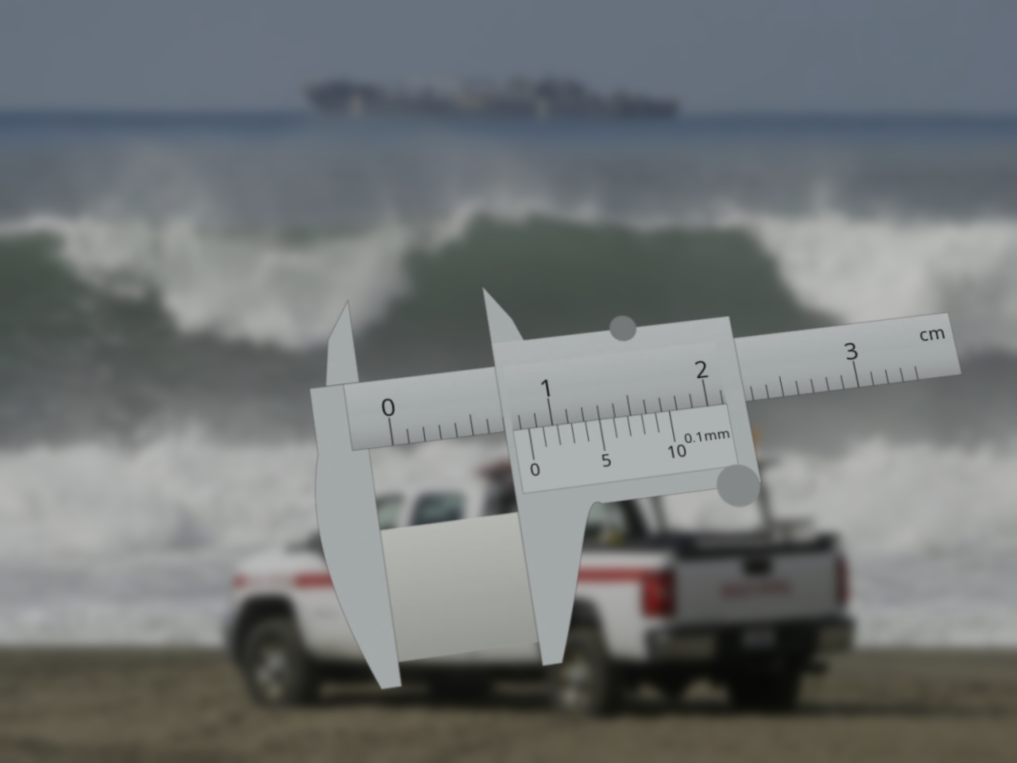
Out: 8.5; mm
